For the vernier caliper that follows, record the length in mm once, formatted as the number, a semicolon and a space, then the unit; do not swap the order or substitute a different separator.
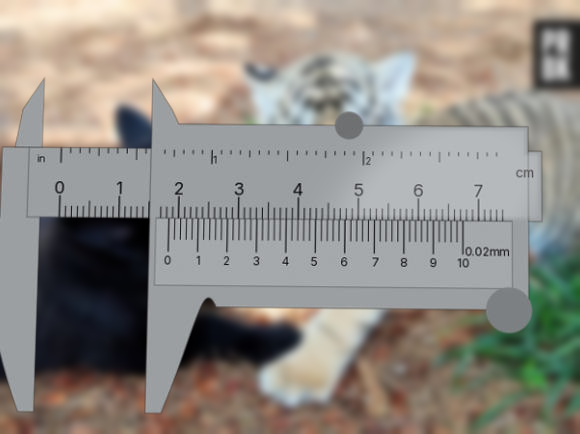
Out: 18.4; mm
